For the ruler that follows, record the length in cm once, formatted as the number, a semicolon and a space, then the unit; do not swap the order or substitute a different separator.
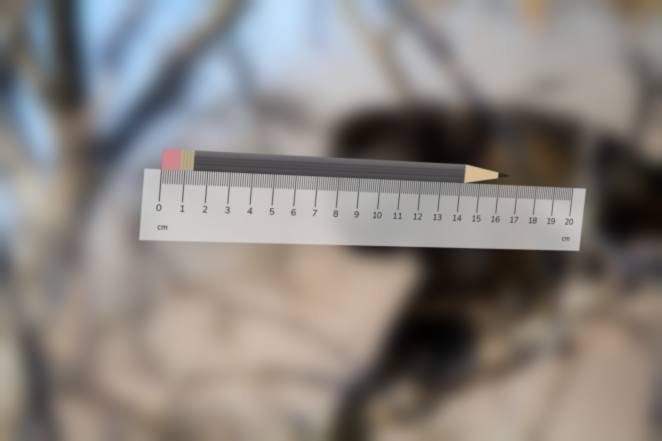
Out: 16.5; cm
